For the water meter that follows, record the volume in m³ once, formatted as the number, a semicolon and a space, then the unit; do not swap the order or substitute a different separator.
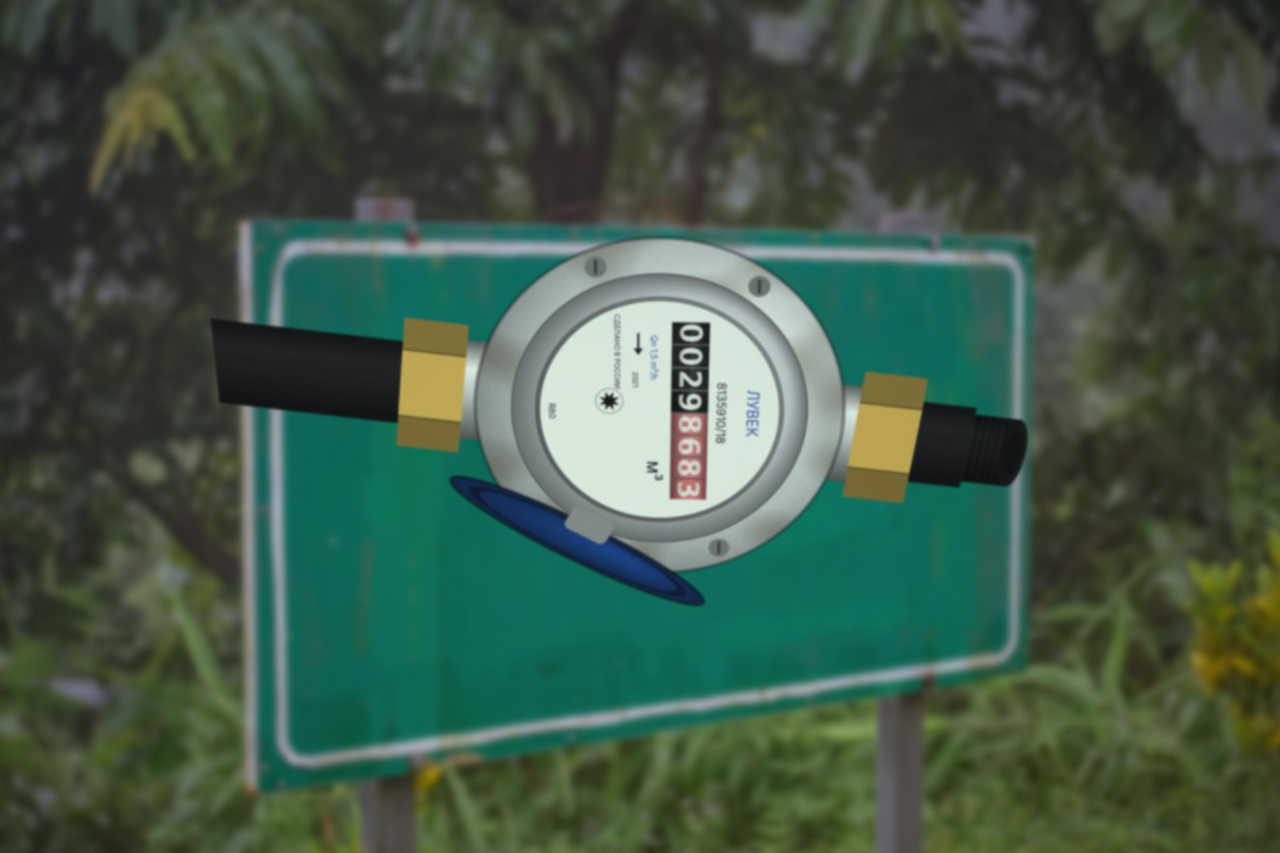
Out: 29.8683; m³
